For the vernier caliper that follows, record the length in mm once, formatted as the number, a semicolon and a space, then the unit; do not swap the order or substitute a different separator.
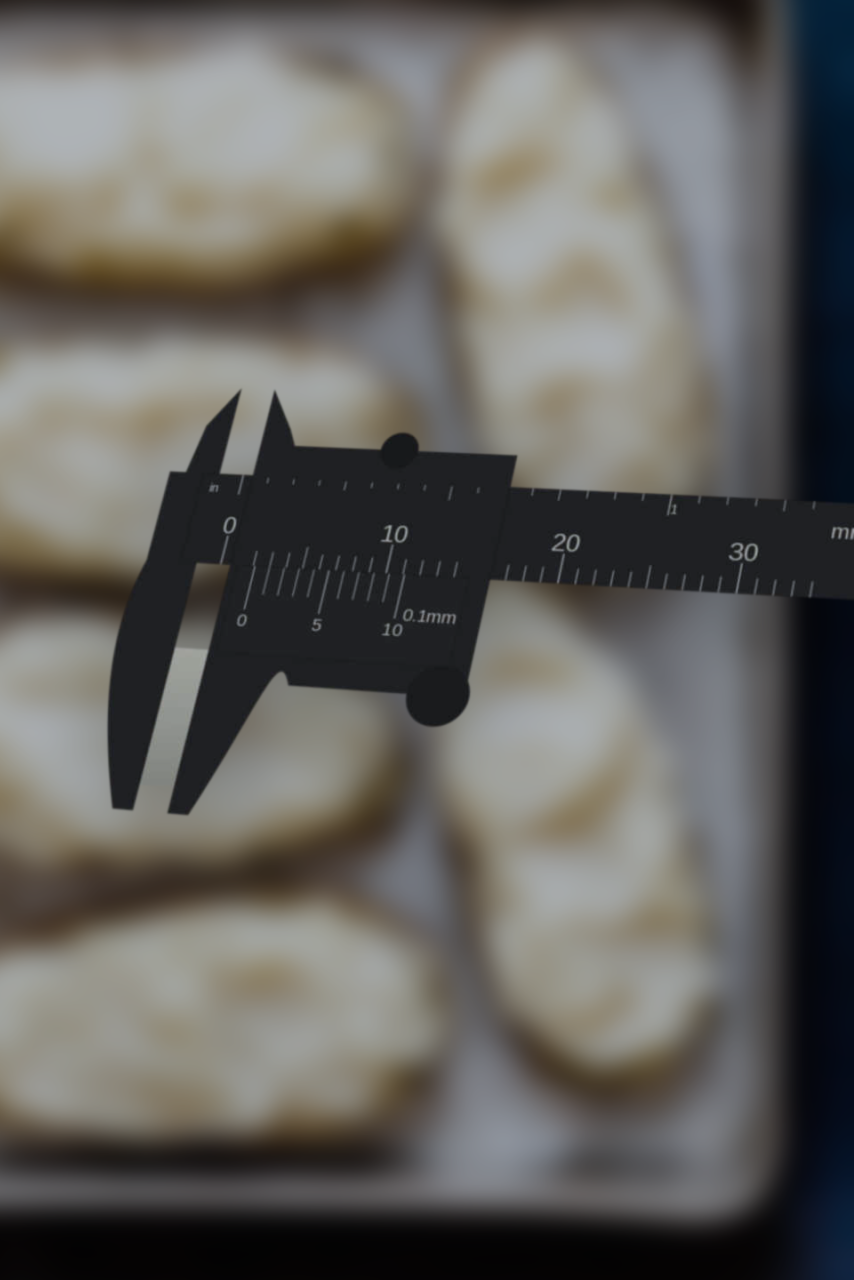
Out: 2.1; mm
